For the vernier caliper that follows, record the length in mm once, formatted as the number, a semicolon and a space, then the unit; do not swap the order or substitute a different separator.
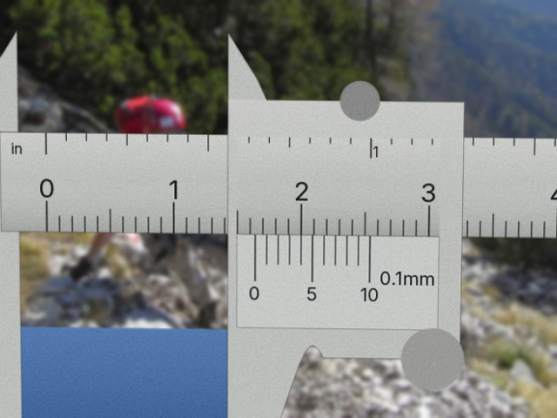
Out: 16.4; mm
